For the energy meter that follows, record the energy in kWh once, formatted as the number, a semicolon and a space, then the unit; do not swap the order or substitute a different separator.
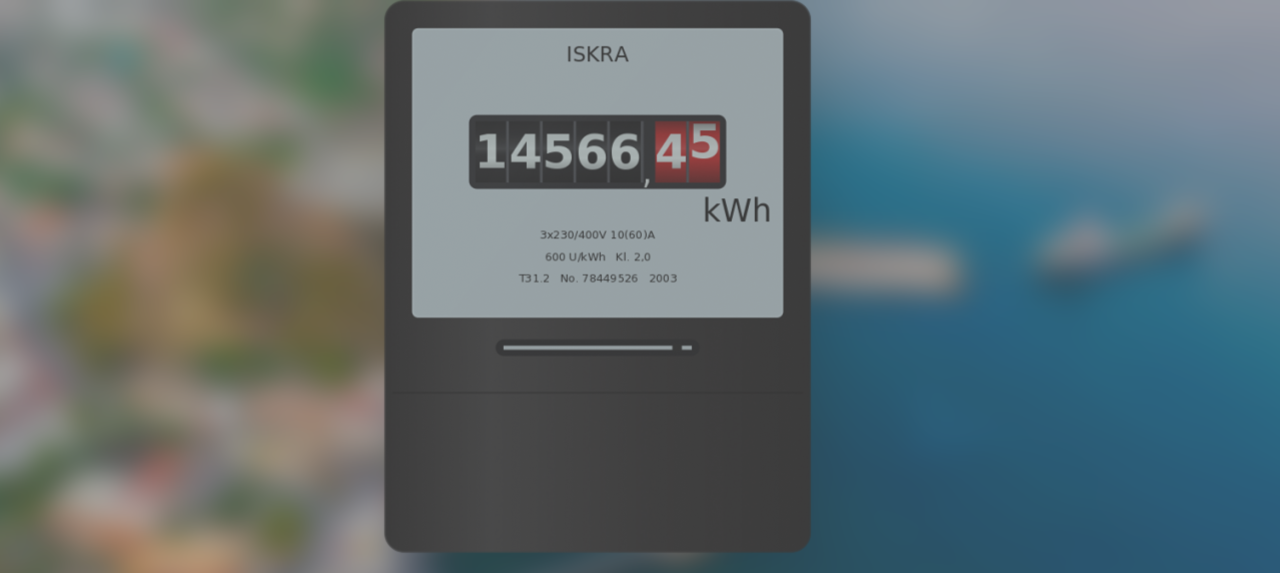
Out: 14566.45; kWh
